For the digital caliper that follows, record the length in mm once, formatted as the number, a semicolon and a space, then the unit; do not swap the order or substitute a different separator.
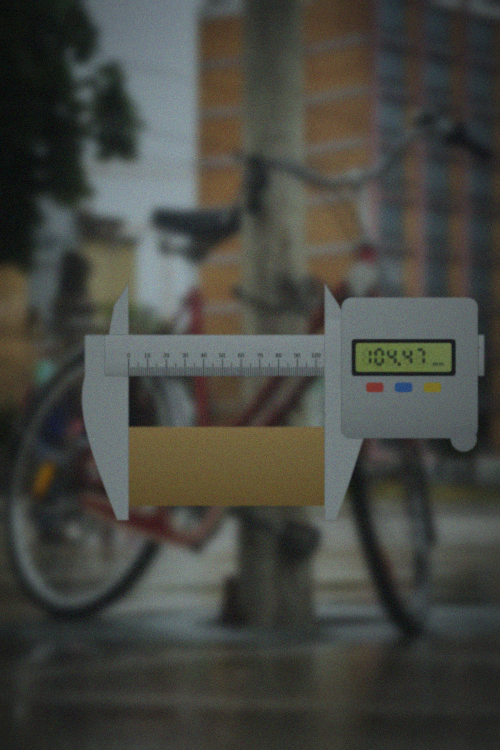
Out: 104.47; mm
